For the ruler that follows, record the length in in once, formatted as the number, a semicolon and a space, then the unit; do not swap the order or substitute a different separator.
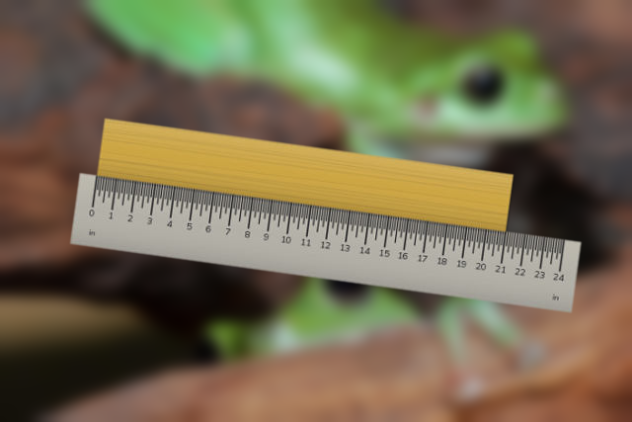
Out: 21; in
